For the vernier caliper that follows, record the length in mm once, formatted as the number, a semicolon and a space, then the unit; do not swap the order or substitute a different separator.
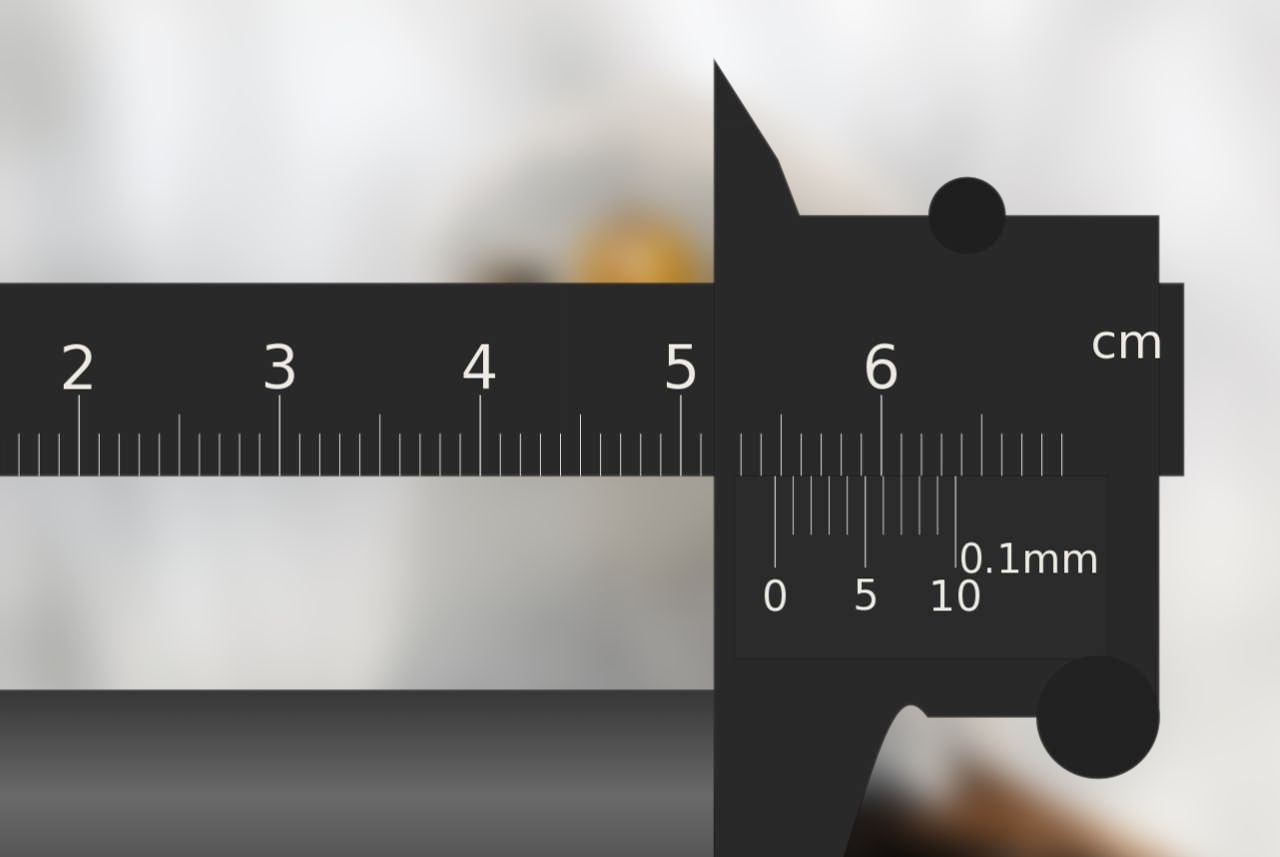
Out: 54.7; mm
